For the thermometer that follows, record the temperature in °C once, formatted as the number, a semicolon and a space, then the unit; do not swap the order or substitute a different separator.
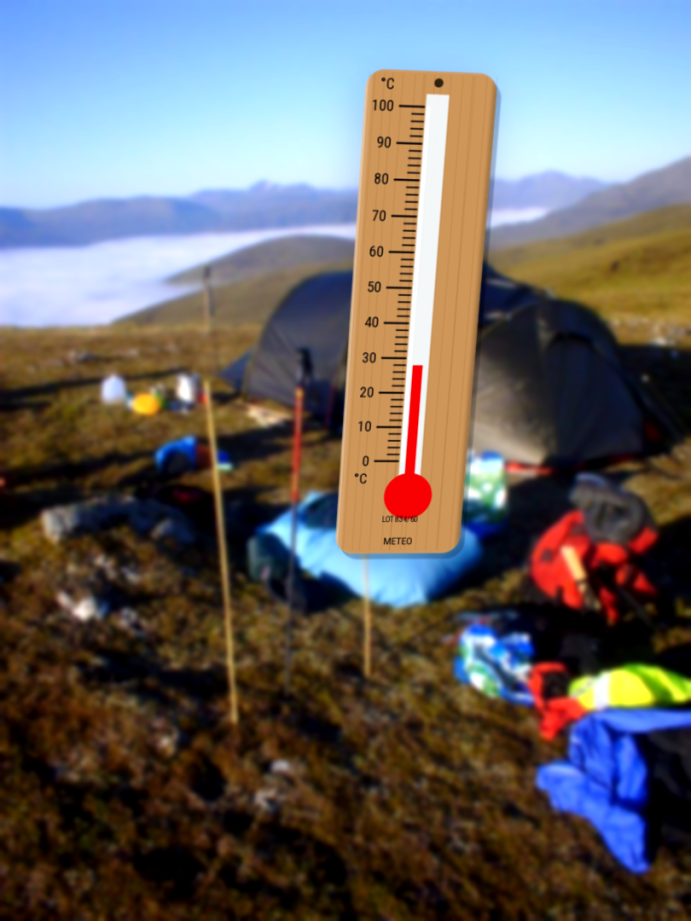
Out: 28; °C
